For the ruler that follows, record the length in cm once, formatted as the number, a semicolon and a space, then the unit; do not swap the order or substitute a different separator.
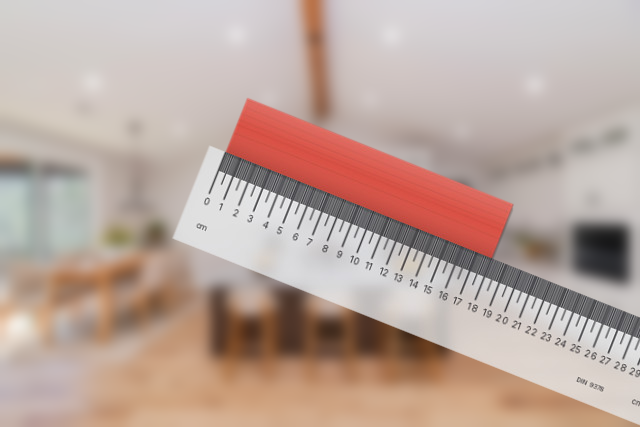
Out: 18; cm
